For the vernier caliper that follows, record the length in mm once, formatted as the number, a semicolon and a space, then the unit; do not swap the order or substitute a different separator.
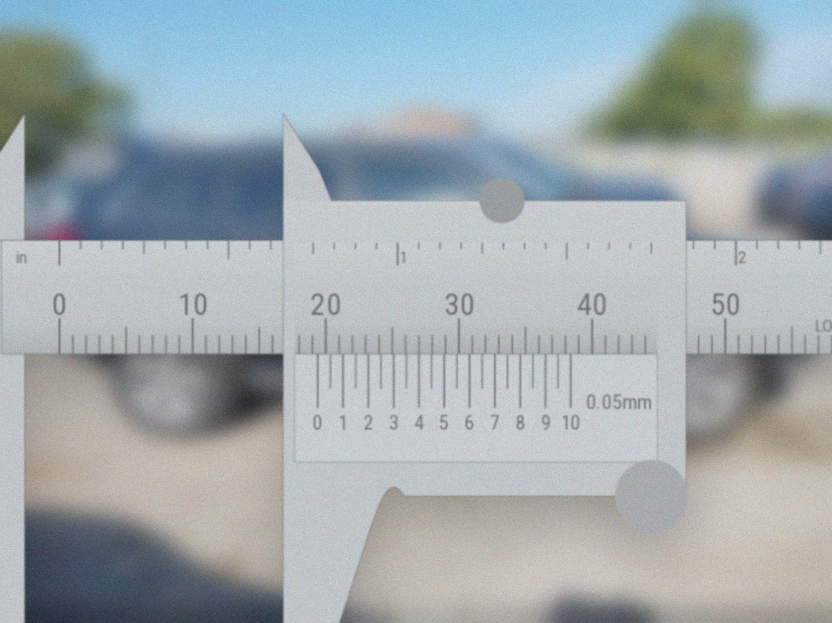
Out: 19.4; mm
